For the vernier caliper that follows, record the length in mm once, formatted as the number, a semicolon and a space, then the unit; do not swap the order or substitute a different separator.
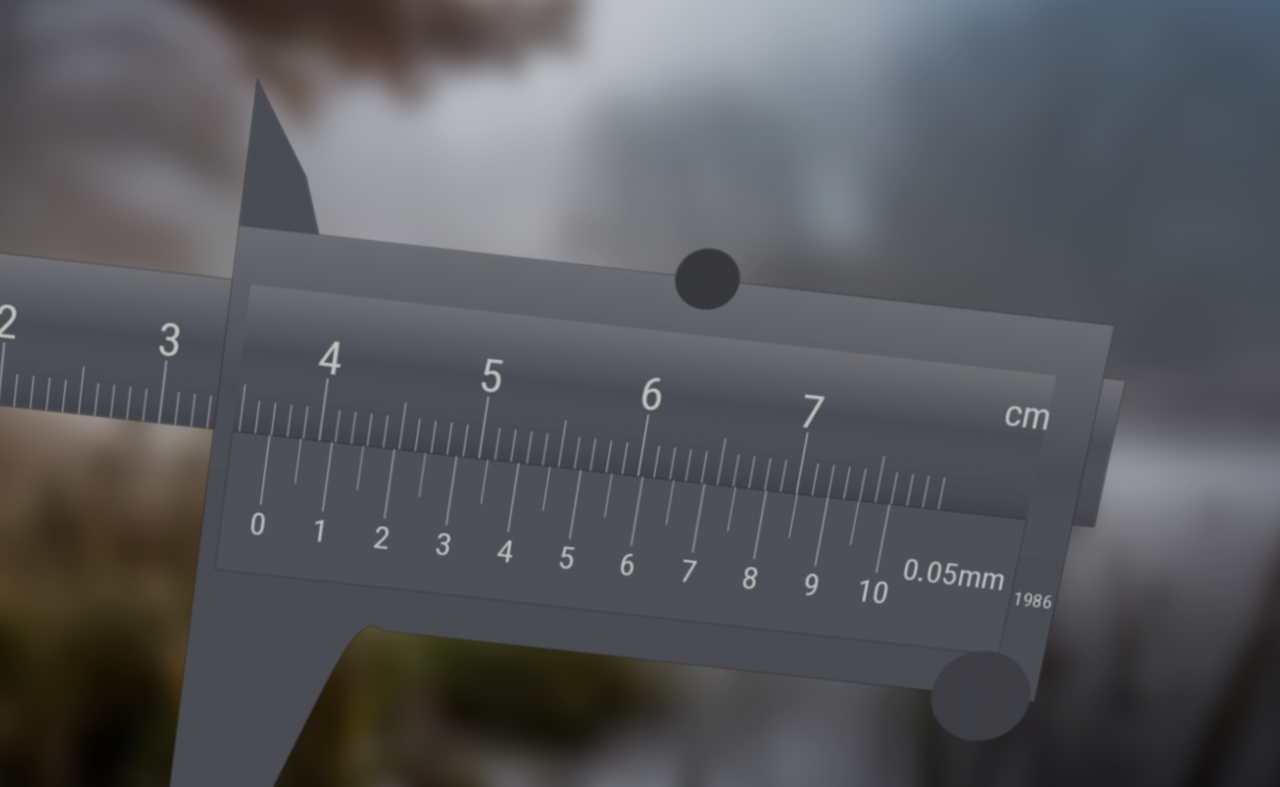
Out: 36.9; mm
